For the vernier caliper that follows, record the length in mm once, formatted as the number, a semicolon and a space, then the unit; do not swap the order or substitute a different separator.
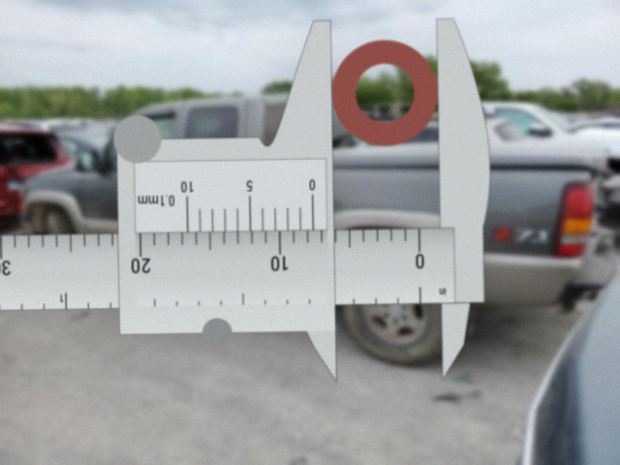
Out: 7.6; mm
